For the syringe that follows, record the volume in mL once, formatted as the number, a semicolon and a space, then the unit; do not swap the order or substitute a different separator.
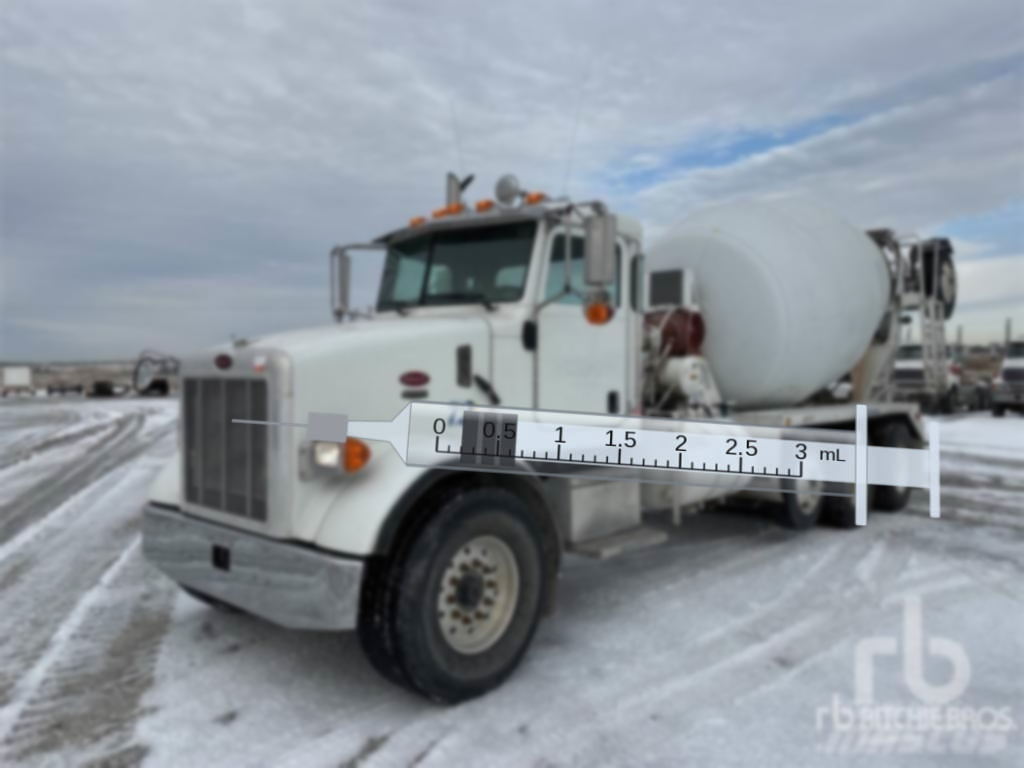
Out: 0.2; mL
